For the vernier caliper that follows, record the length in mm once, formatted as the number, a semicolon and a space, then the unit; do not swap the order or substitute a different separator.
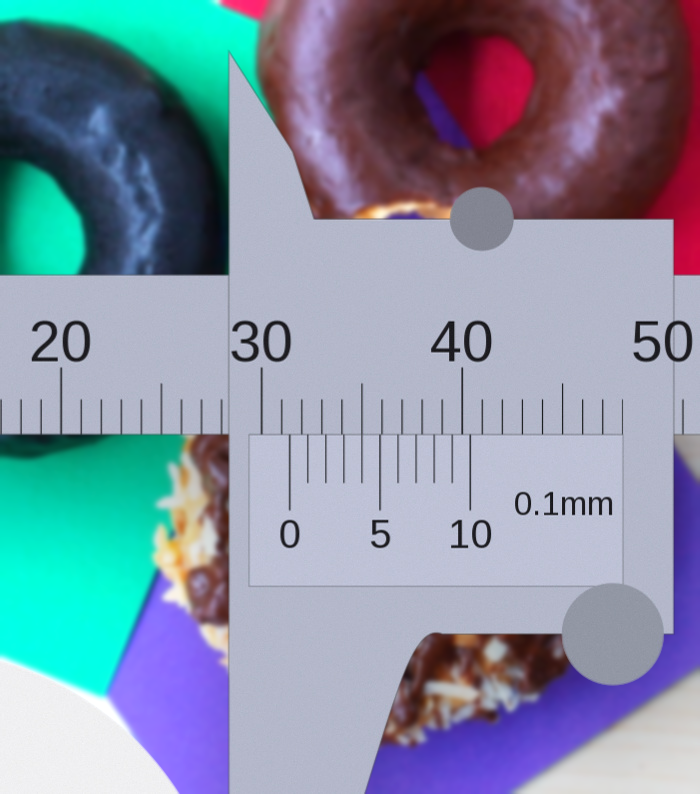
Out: 31.4; mm
